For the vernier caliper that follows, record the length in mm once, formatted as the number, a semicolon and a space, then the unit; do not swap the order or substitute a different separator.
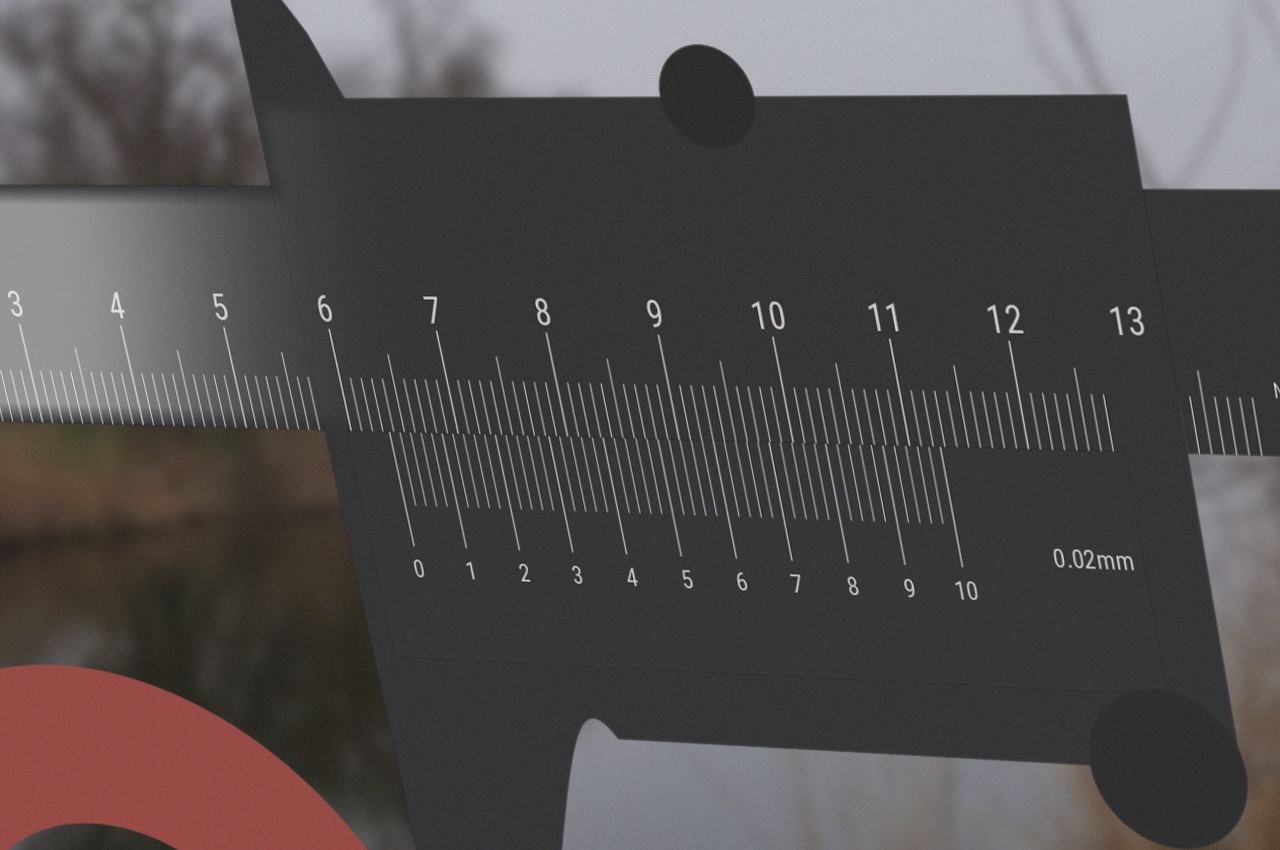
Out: 63.6; mm
